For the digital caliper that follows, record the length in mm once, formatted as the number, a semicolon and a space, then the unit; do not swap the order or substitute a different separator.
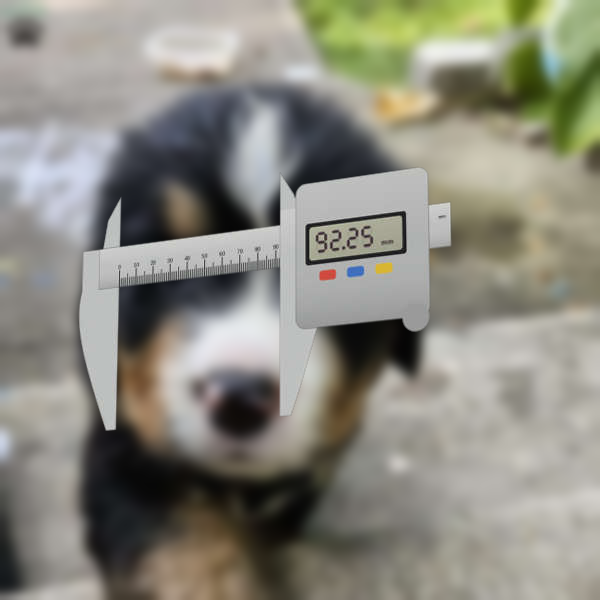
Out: 92.25; mm
